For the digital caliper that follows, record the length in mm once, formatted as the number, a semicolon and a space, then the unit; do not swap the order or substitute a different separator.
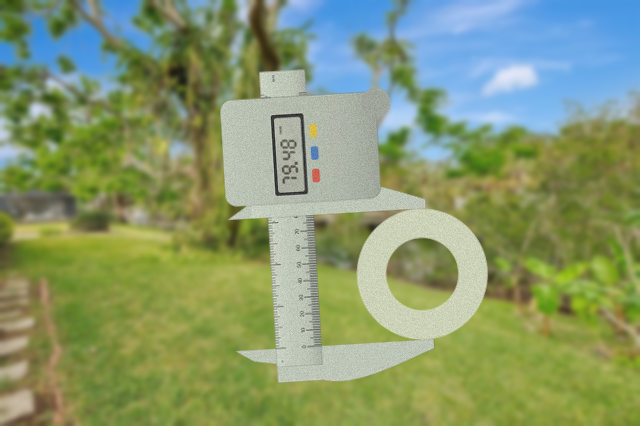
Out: 79.48; mm
